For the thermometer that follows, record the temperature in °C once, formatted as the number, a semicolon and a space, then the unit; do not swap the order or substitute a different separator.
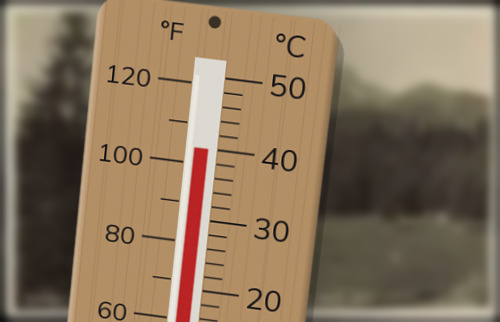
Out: 40; °C
